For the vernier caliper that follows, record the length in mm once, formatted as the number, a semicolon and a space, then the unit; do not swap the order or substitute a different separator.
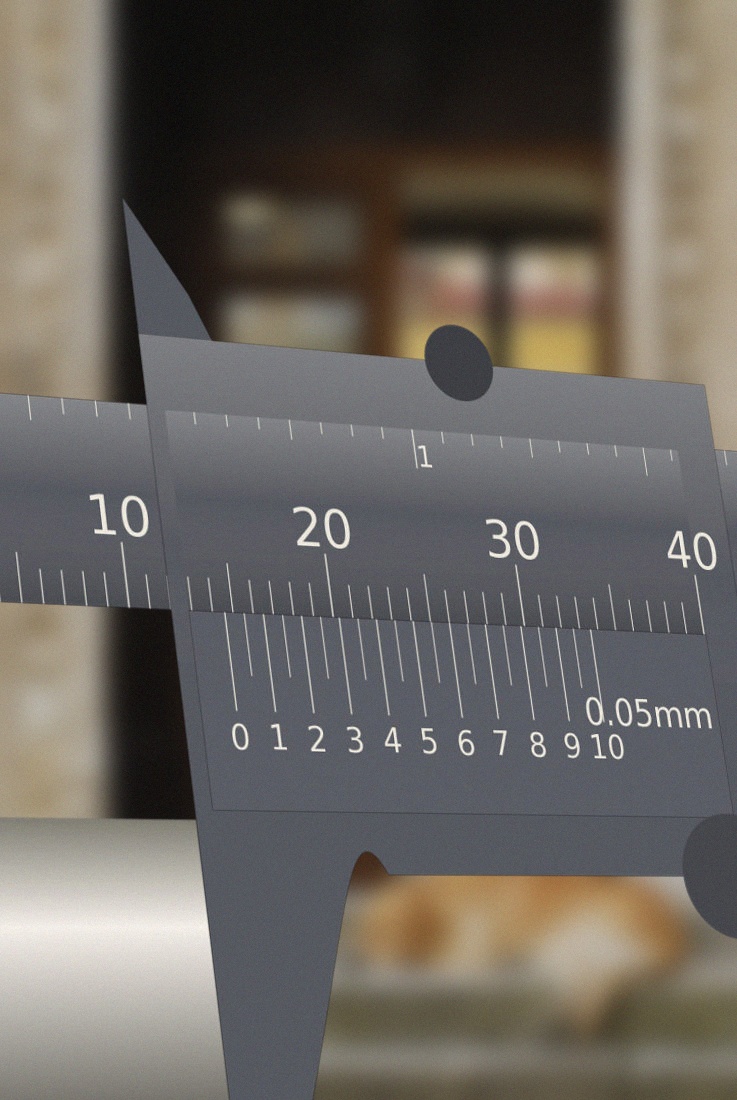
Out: 14.6; mm
